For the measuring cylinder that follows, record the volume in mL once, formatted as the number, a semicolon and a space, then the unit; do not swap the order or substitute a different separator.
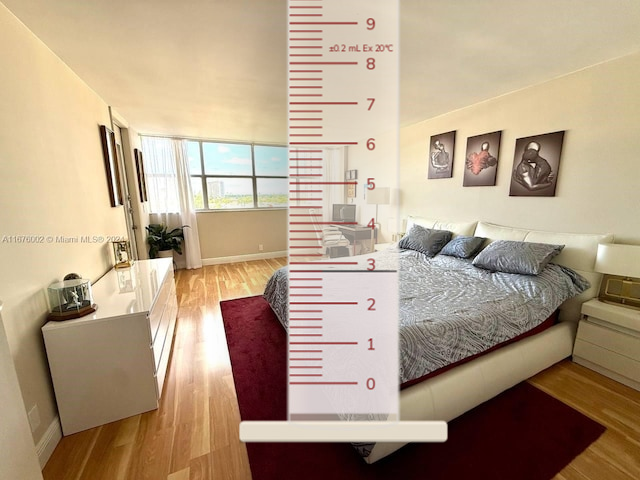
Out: 2.8; mL
